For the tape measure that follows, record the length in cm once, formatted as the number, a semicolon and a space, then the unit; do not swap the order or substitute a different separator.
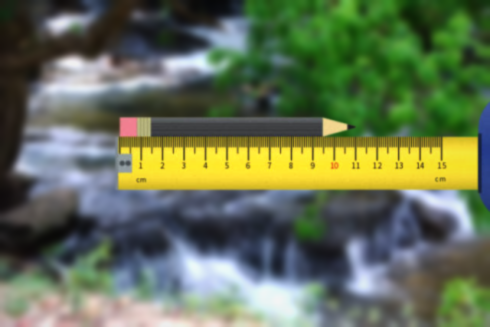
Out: 11; cm
